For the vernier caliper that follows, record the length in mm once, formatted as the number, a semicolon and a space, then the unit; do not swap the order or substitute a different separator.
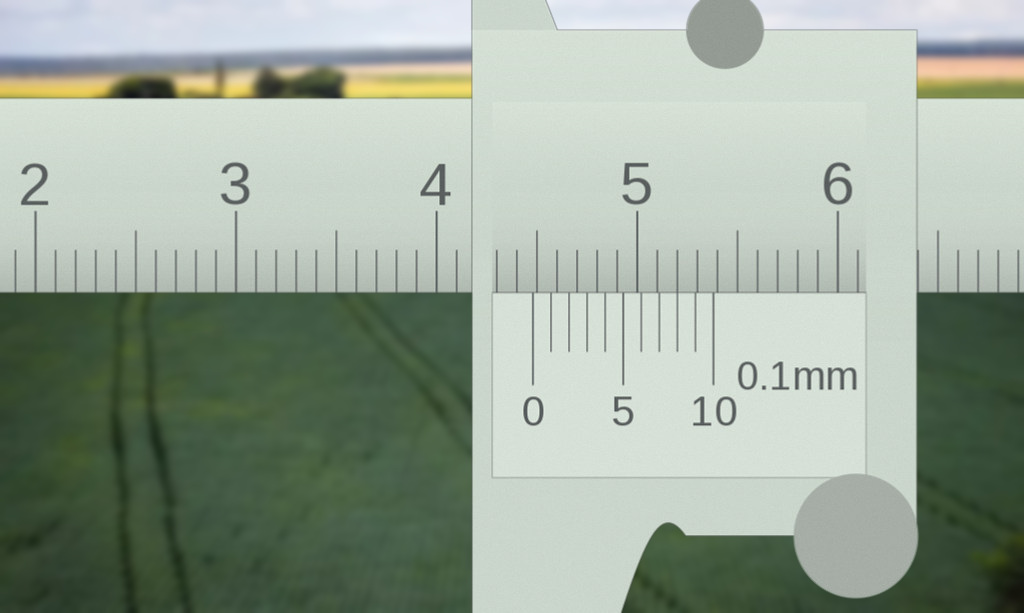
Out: 44.8; mm
